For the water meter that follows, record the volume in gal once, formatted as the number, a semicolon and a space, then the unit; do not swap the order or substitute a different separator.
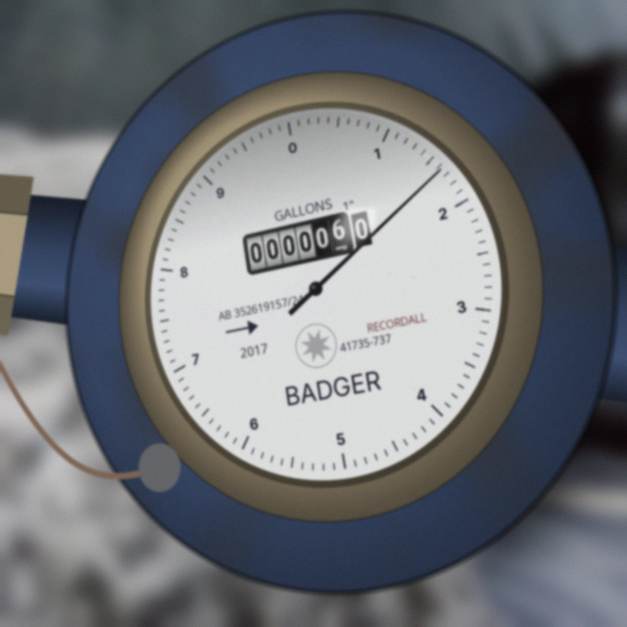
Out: 61.6; gal
